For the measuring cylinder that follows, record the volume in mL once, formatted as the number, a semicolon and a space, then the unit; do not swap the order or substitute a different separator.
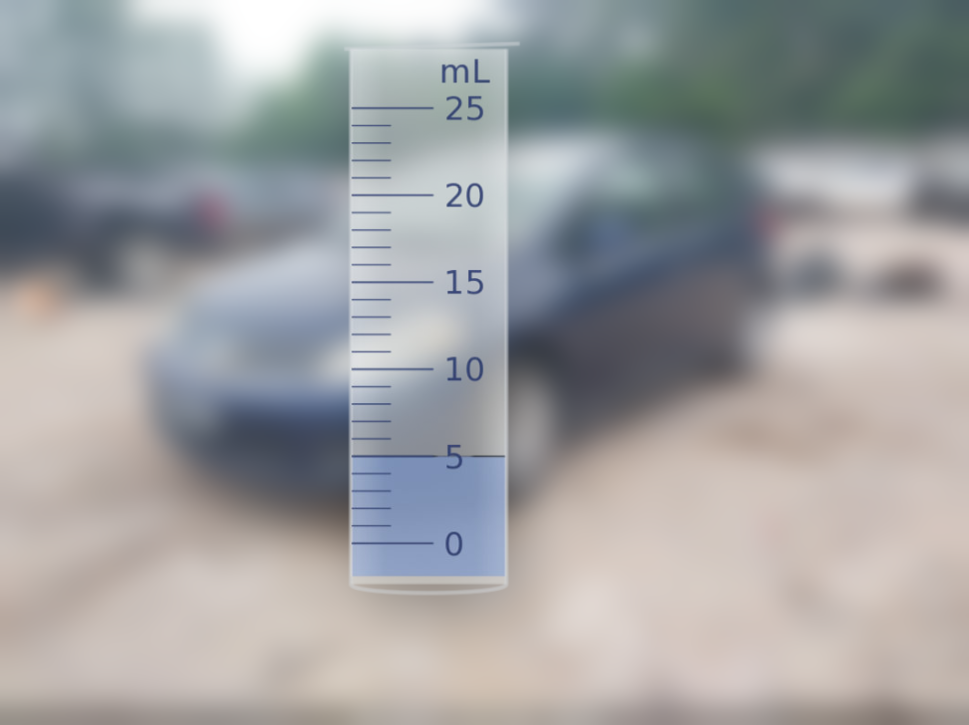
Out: 5; mL
